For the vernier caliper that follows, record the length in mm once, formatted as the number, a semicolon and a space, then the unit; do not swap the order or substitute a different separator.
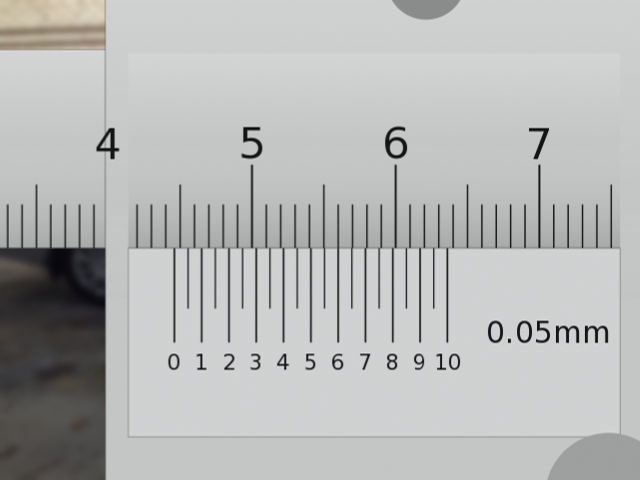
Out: 44.6; mm
